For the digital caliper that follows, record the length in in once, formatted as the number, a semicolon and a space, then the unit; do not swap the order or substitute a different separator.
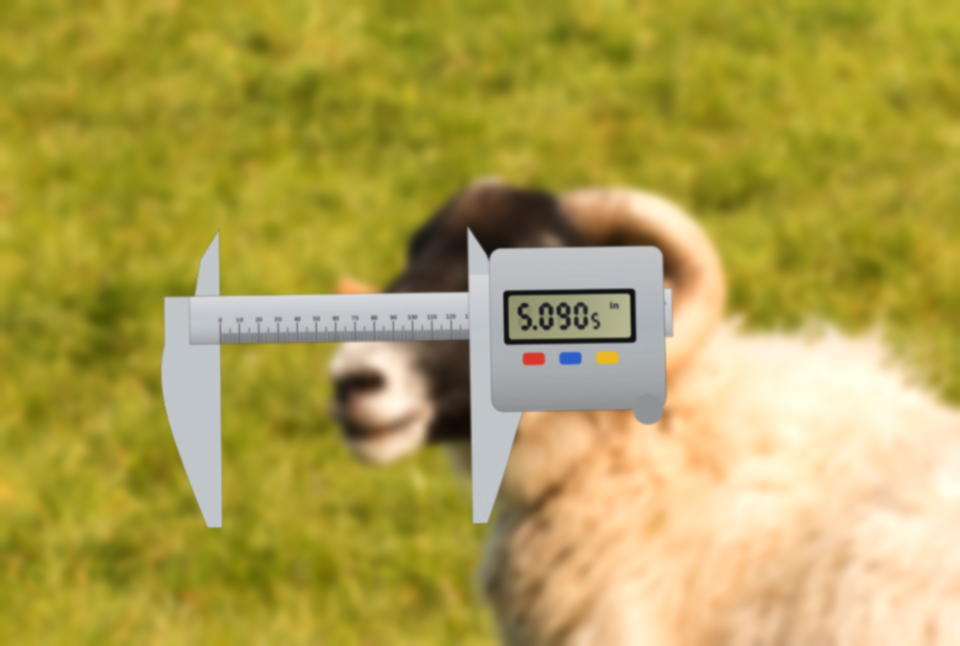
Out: 5.0905; in
